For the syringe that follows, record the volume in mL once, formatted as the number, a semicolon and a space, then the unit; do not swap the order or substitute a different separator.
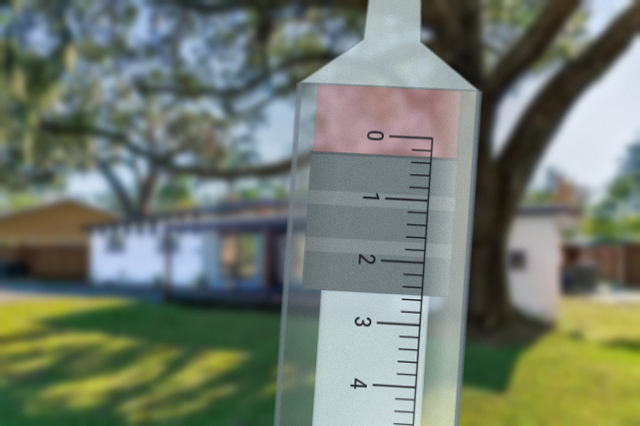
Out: 0.3; mL
